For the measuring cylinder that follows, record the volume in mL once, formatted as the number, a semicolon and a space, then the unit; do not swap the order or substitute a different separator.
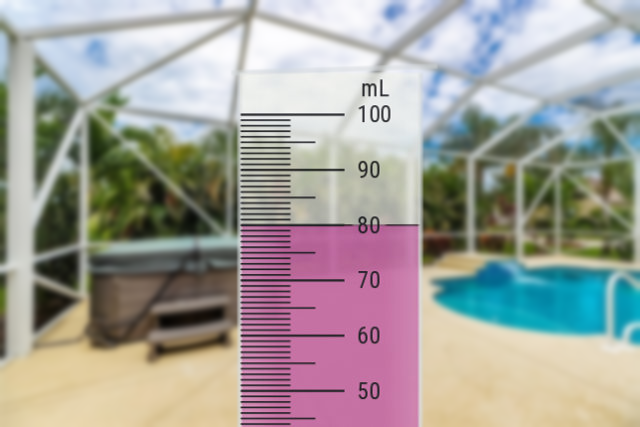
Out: 80; mL
